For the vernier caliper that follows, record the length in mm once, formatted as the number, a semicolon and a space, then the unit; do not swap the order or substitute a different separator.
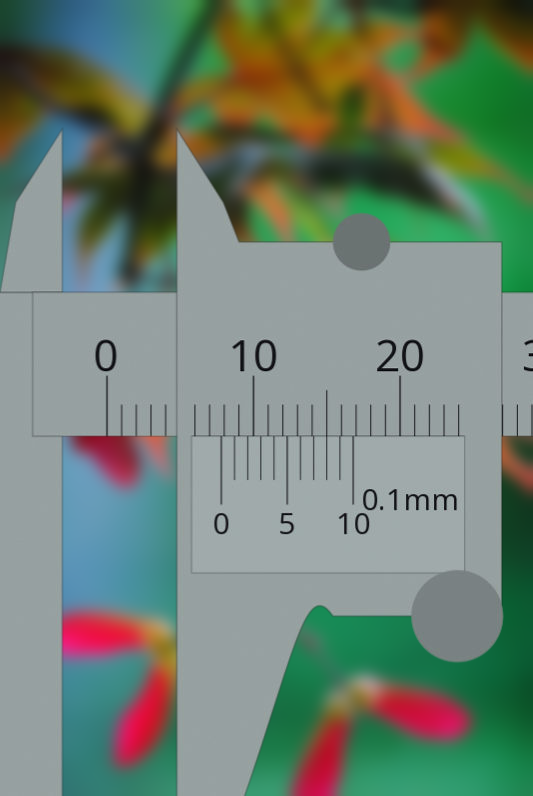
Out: 7.8; mm
